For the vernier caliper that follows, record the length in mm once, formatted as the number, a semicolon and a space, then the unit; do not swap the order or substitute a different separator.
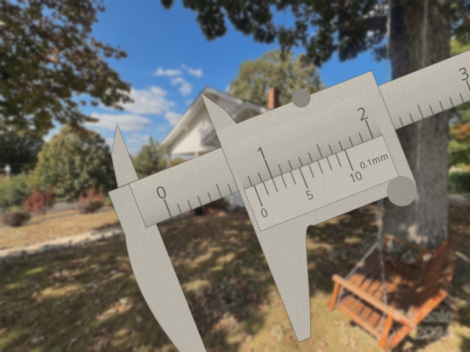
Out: 8.2; mm
